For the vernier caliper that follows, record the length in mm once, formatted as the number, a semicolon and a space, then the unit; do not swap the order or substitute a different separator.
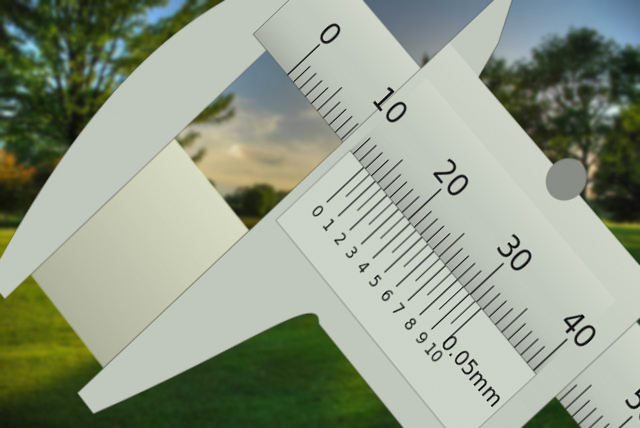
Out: 12.8; mm
